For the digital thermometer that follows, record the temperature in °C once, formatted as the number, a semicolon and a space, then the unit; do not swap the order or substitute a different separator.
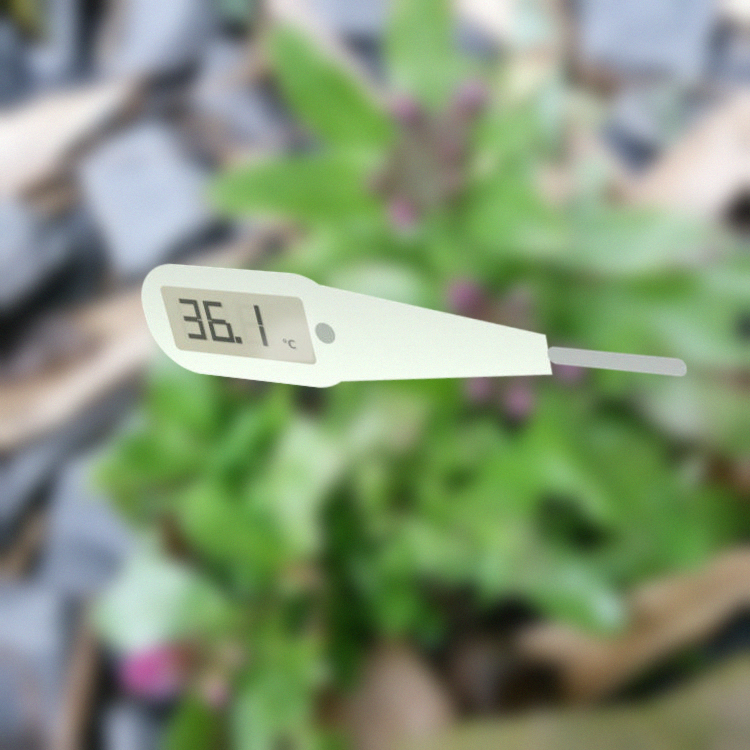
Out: 36.1; °C
